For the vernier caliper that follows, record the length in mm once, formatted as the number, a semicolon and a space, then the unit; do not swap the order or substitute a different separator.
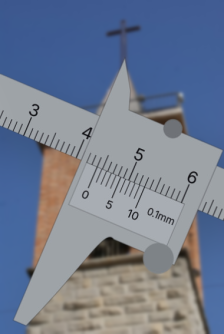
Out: 44.0; mm
